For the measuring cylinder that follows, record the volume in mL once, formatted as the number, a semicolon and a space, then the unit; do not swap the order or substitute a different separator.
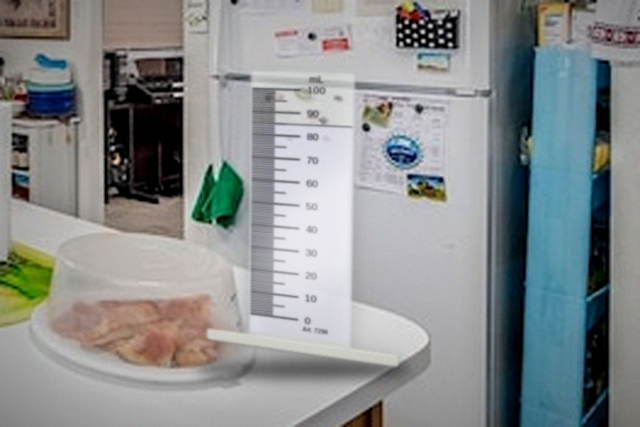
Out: 85; mL
